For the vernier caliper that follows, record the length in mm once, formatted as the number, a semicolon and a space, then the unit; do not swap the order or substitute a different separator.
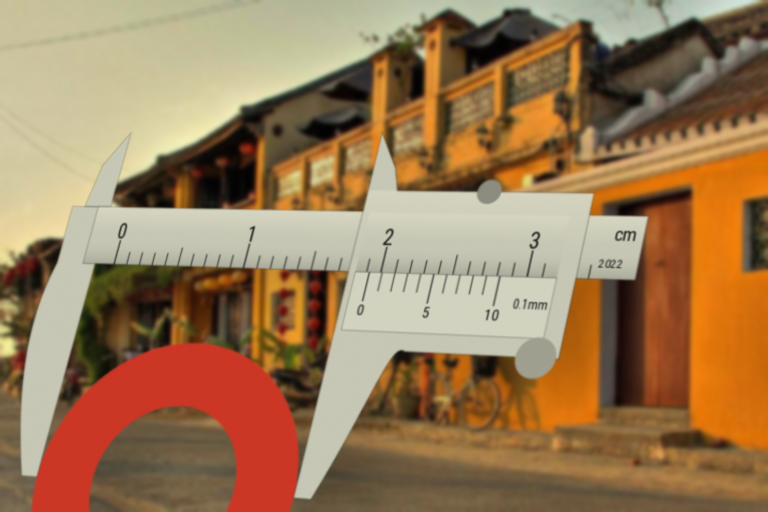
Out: 19.2; mm
